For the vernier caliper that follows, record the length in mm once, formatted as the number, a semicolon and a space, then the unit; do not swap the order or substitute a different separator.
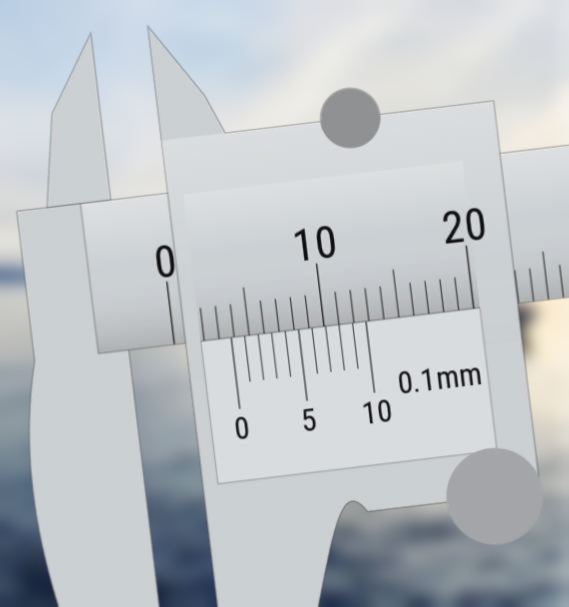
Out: 3.8; mm
